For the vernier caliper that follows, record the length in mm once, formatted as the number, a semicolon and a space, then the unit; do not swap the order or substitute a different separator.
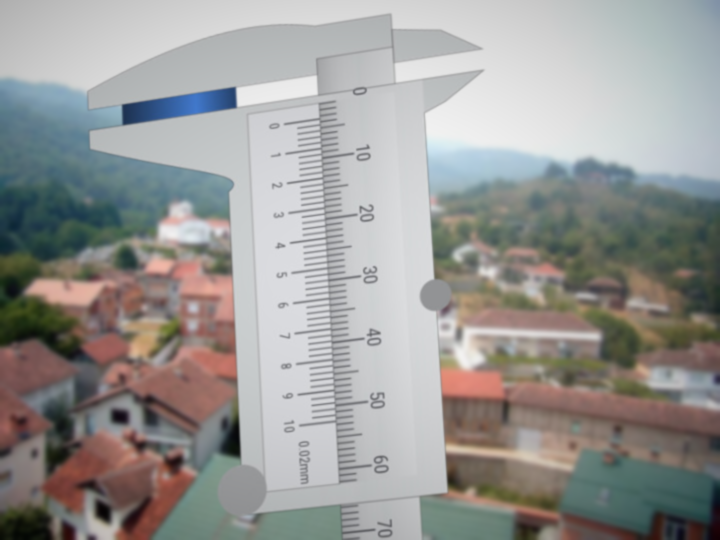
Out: 3.5; mm
